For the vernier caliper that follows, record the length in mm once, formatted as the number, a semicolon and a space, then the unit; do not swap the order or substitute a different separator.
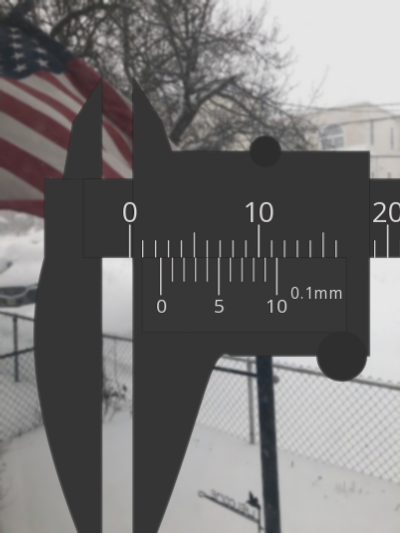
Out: 2.4; mm
